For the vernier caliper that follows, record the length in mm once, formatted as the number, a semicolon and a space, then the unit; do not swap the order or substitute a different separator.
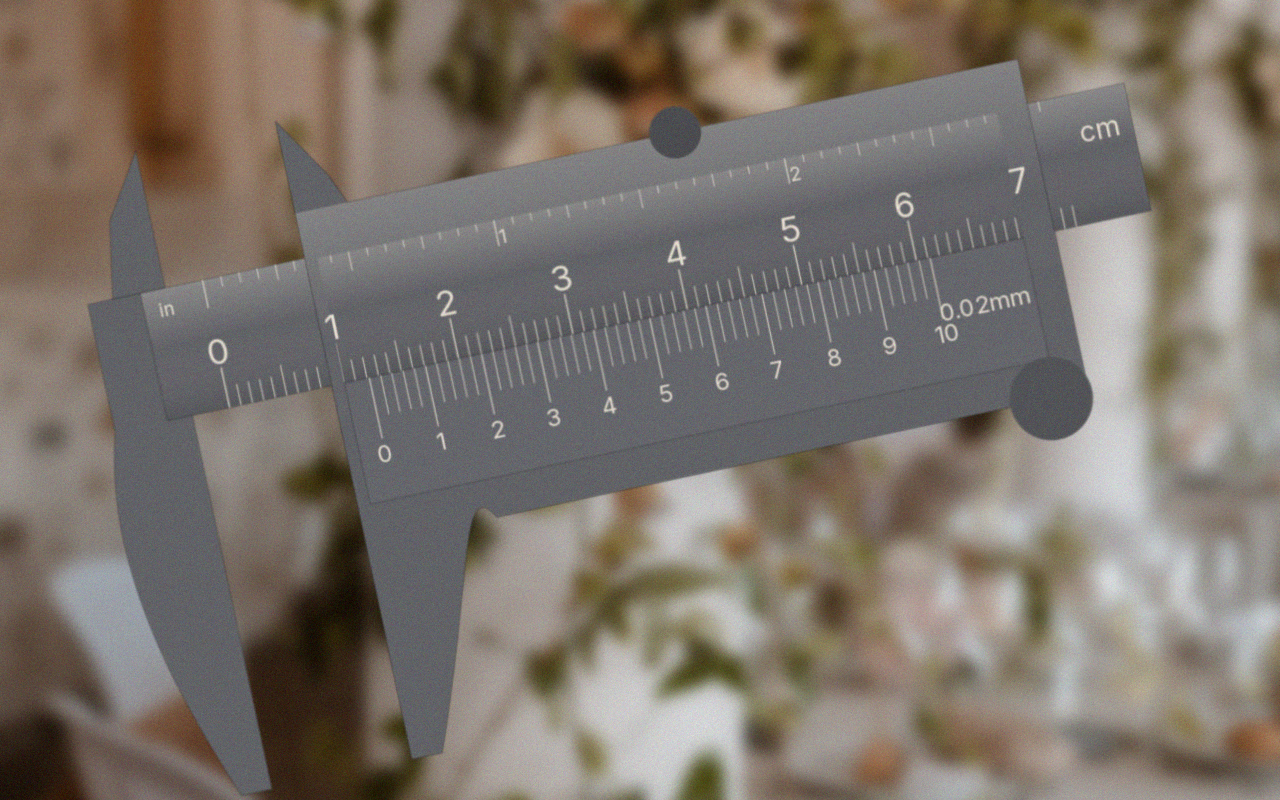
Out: 12.2; mm
